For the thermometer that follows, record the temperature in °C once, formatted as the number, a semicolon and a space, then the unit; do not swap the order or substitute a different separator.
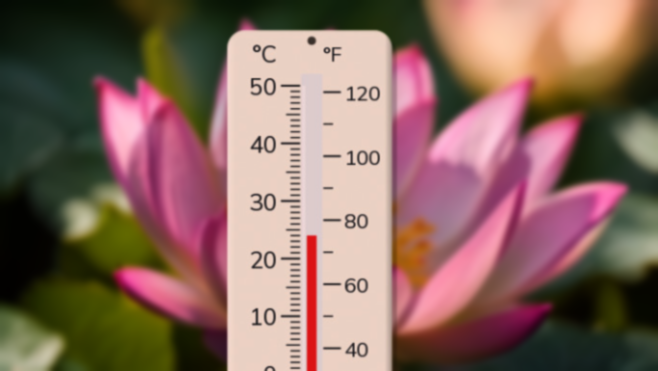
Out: 24; °C
